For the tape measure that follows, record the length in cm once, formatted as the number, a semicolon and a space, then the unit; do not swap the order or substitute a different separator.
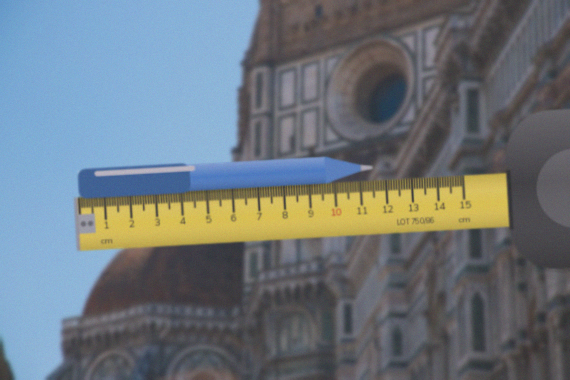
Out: 11.5; cm
